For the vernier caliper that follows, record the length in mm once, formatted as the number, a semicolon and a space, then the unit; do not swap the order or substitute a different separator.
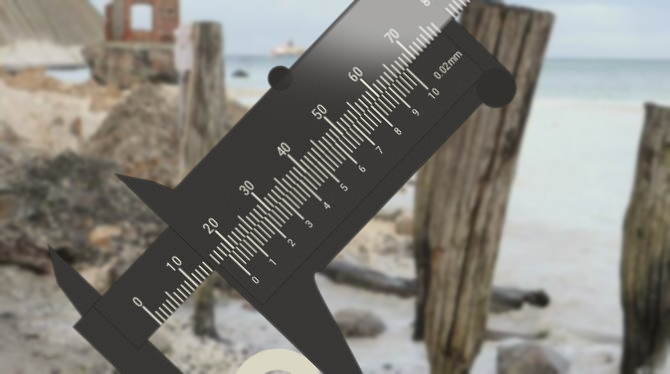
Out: 18.5; mm
